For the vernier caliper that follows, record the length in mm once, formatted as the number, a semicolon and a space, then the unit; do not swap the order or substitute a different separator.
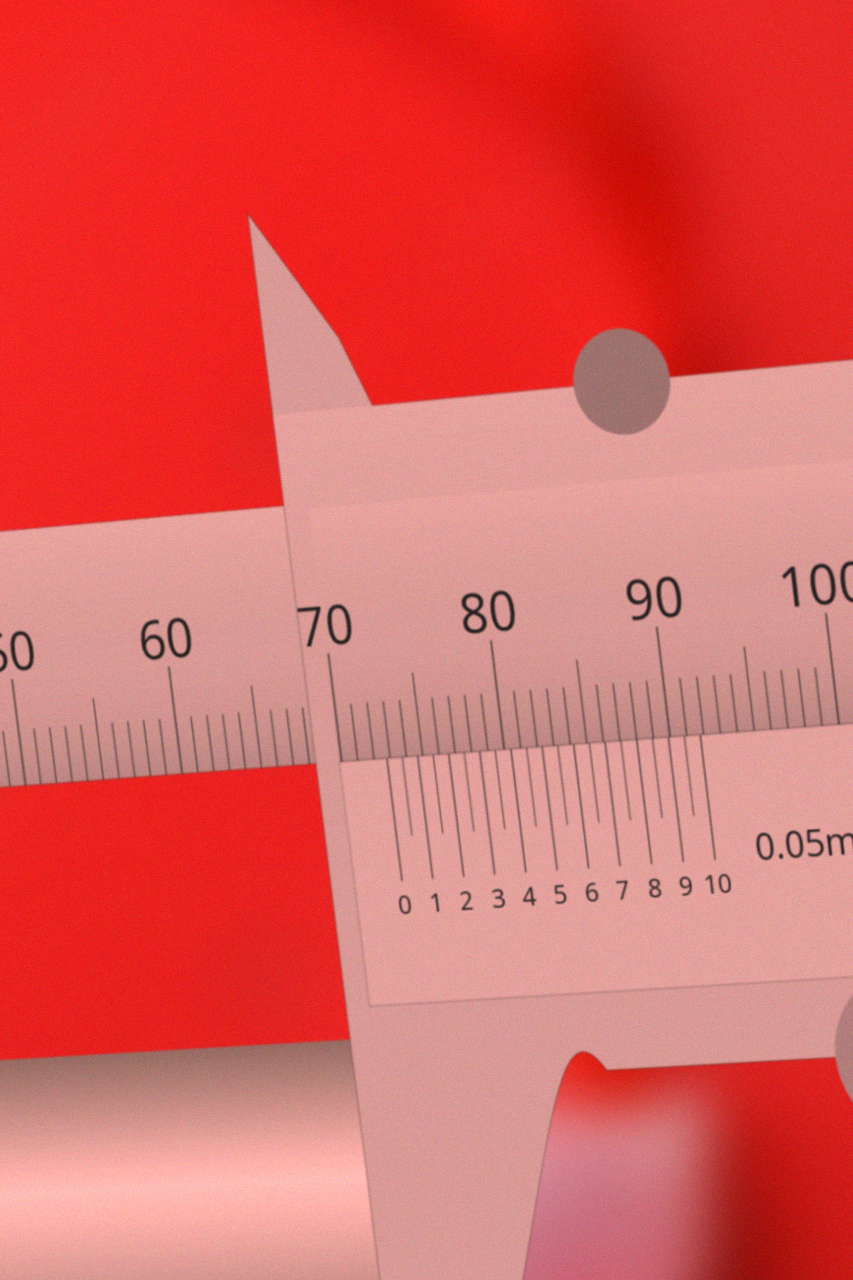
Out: 72.8; mm
